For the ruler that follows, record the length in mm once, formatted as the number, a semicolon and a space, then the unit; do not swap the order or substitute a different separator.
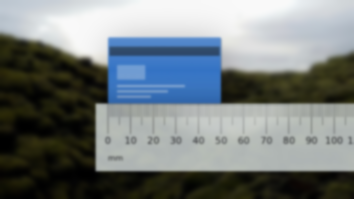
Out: 50; mm
